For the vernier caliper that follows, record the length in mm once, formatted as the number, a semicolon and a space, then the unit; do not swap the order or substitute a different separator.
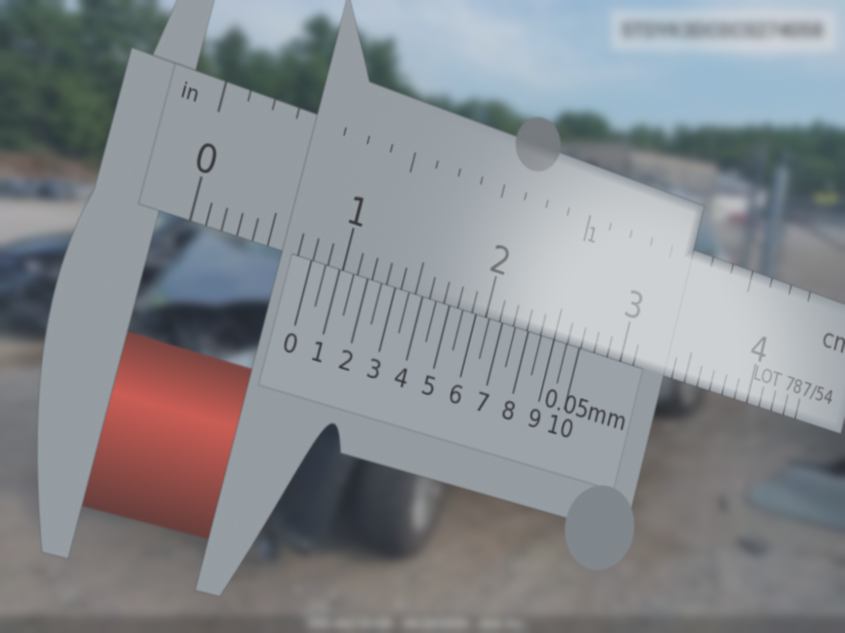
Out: 7.9; mm
